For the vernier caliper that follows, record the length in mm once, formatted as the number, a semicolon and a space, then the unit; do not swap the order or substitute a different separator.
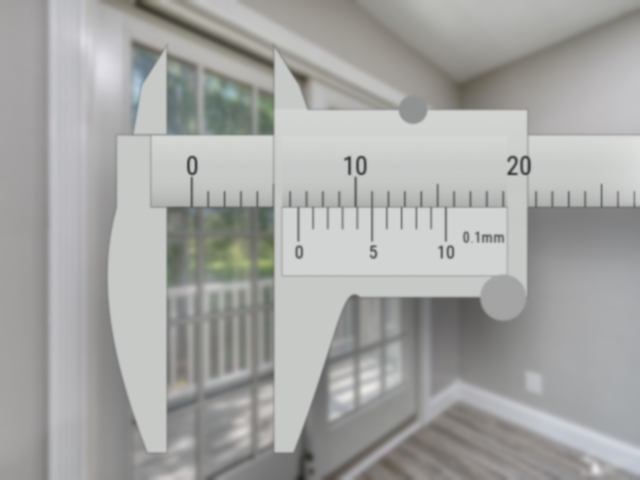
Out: 6.5; mm
